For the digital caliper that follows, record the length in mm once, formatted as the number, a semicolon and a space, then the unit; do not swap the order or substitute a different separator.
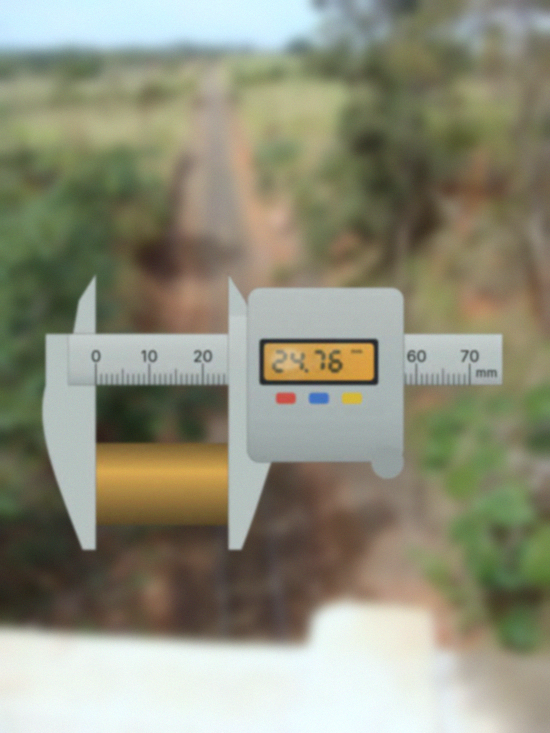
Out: 24.76; mm
